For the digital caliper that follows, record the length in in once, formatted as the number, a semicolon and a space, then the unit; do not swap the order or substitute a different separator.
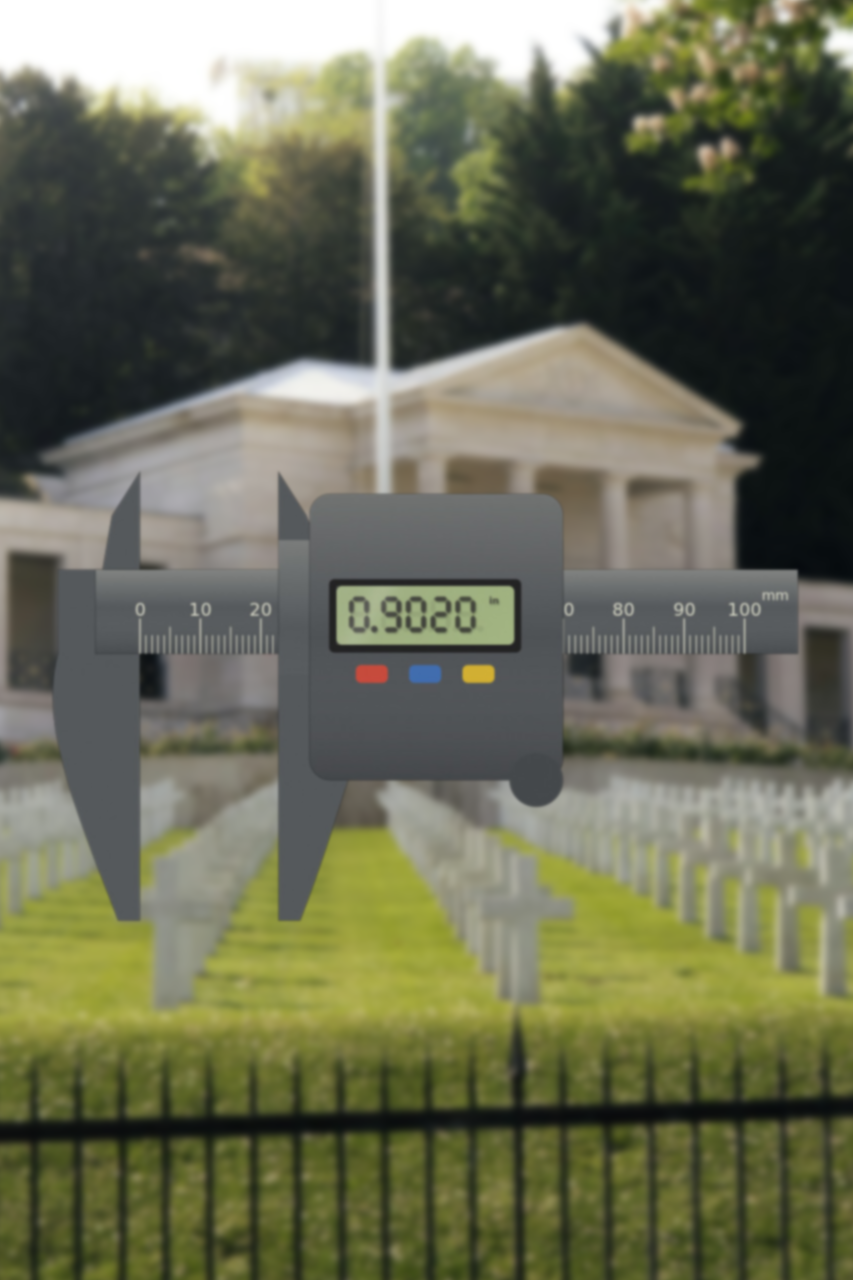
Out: 0.9020; in
